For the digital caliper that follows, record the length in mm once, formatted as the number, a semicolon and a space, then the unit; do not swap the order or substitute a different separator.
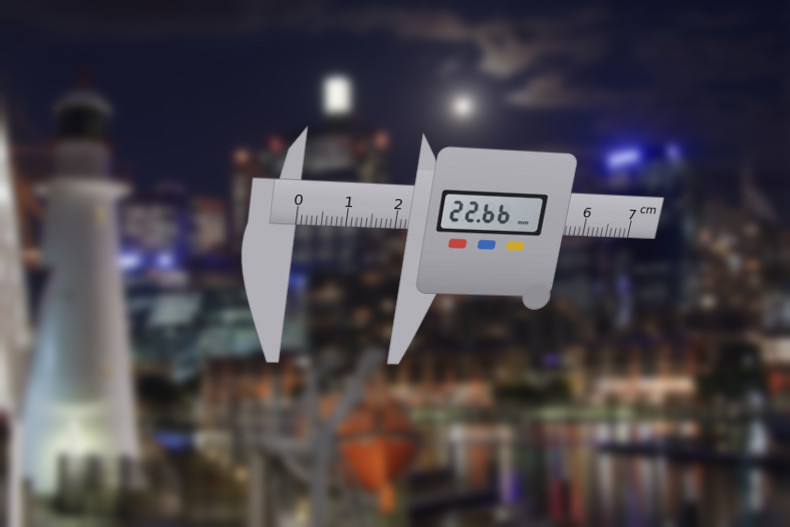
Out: 22.66; mm
